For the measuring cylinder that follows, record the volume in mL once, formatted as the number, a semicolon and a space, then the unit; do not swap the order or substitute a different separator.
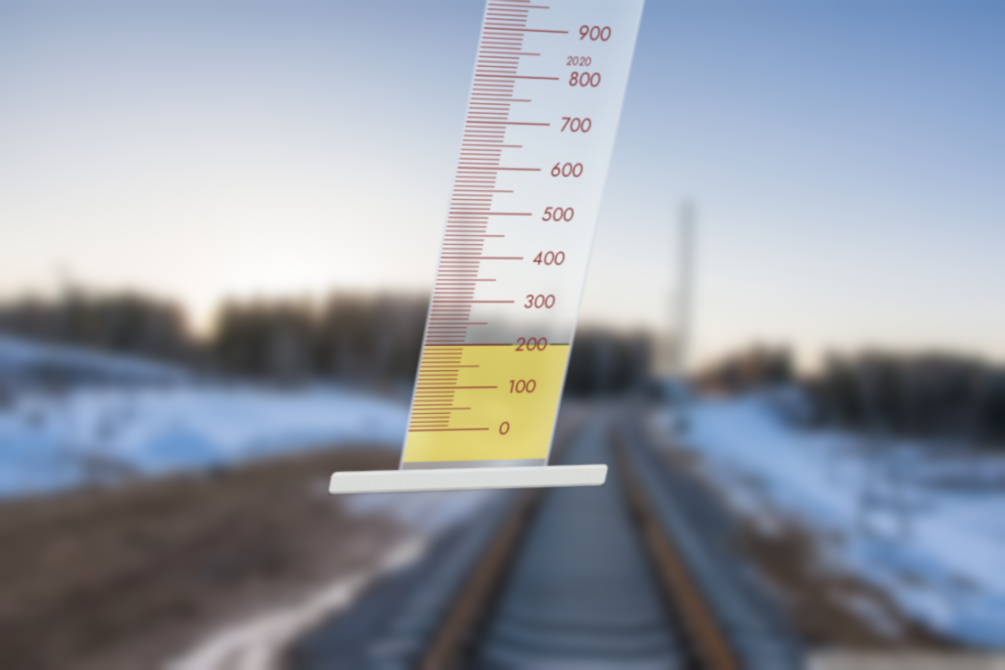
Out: 200; mL
